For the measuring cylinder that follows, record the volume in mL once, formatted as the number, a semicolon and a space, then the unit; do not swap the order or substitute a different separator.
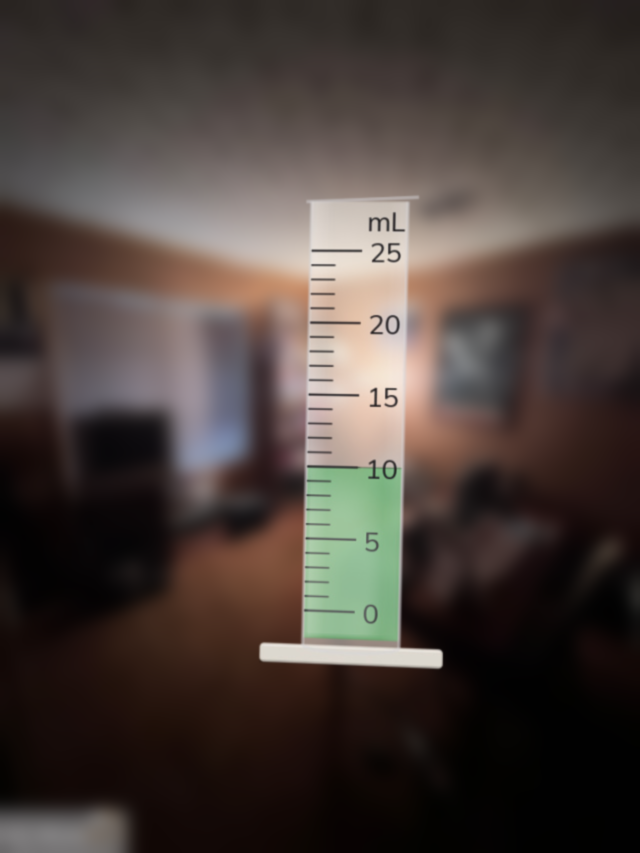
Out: 10; mL
